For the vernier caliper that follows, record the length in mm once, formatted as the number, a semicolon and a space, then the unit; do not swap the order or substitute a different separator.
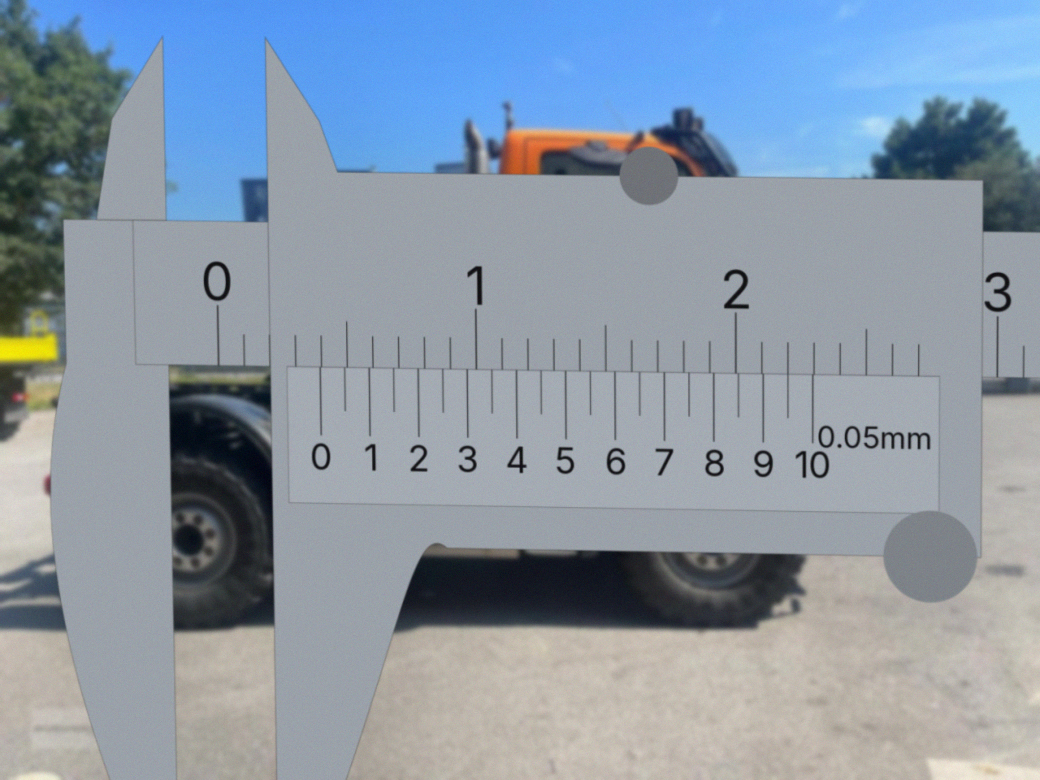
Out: 3.95; mm
